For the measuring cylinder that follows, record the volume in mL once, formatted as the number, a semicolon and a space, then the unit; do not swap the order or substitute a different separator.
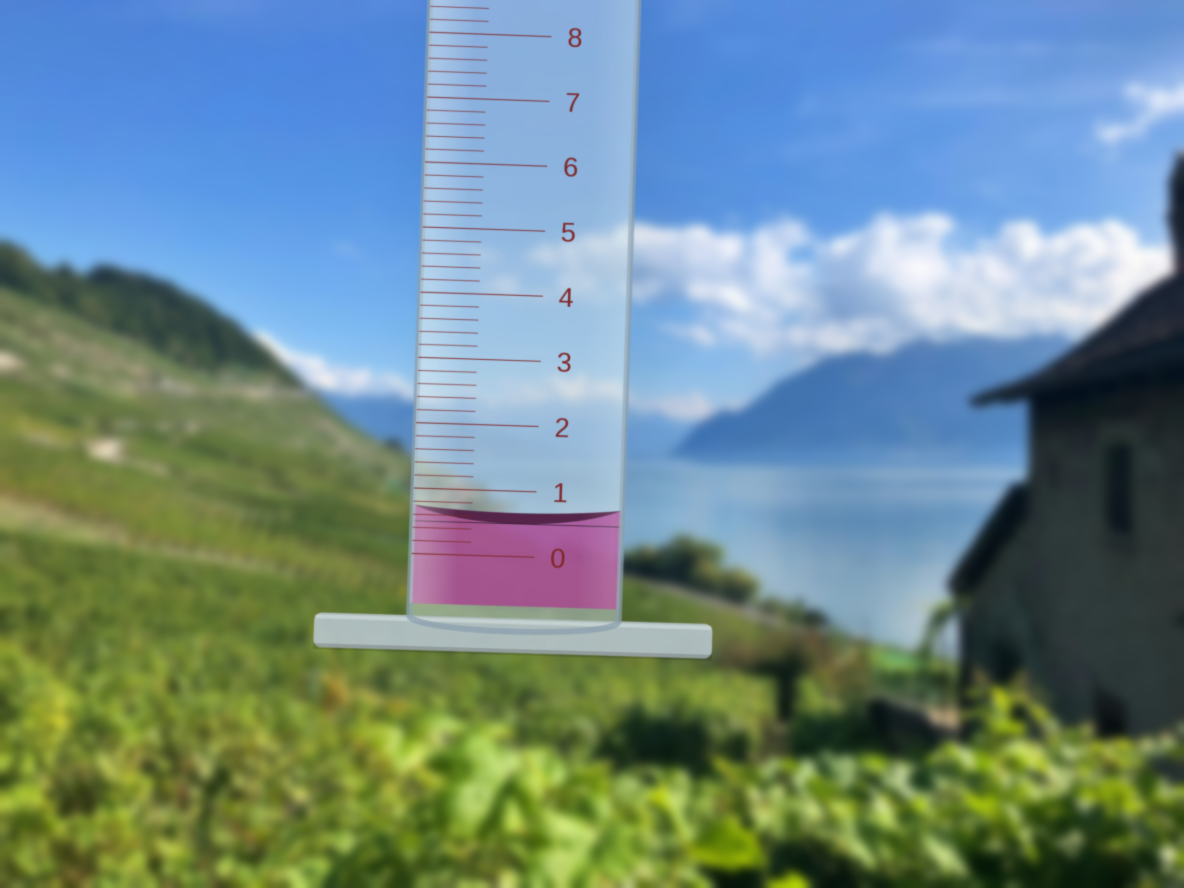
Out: 0.5; mL
